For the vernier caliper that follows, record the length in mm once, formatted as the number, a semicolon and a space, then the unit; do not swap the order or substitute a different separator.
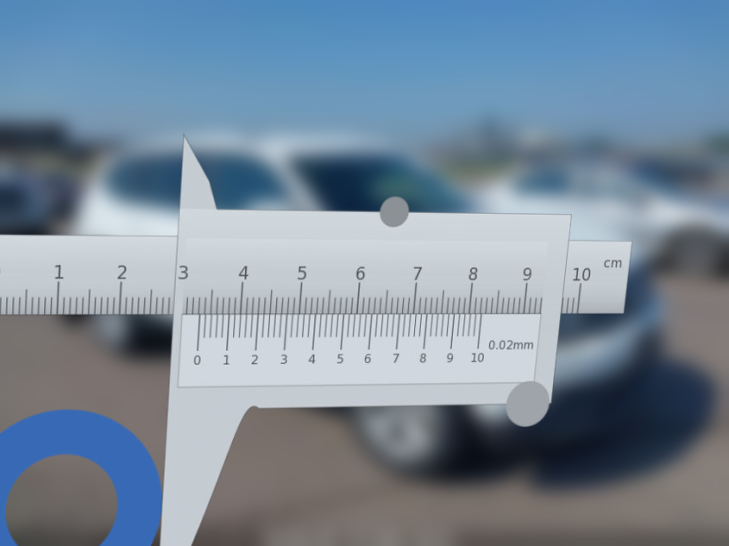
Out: 33.2; mm
